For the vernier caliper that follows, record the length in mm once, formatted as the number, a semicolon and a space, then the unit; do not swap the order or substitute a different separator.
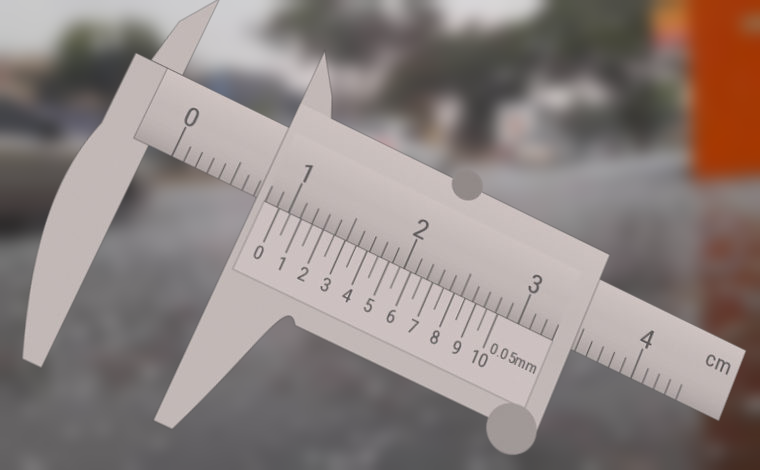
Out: 9.2; mm
